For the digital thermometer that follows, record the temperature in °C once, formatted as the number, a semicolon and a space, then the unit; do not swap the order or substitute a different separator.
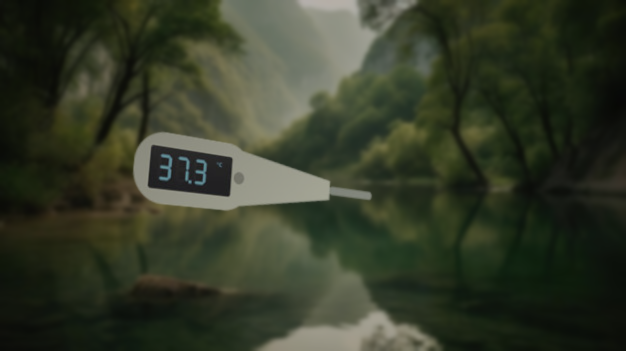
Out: 37.3; °C
